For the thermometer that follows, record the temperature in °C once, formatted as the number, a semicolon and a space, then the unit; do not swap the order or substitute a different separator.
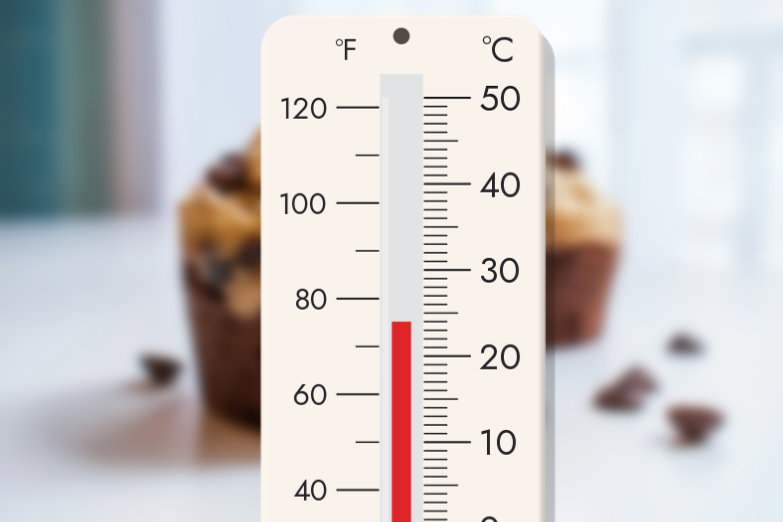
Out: 24; °C
